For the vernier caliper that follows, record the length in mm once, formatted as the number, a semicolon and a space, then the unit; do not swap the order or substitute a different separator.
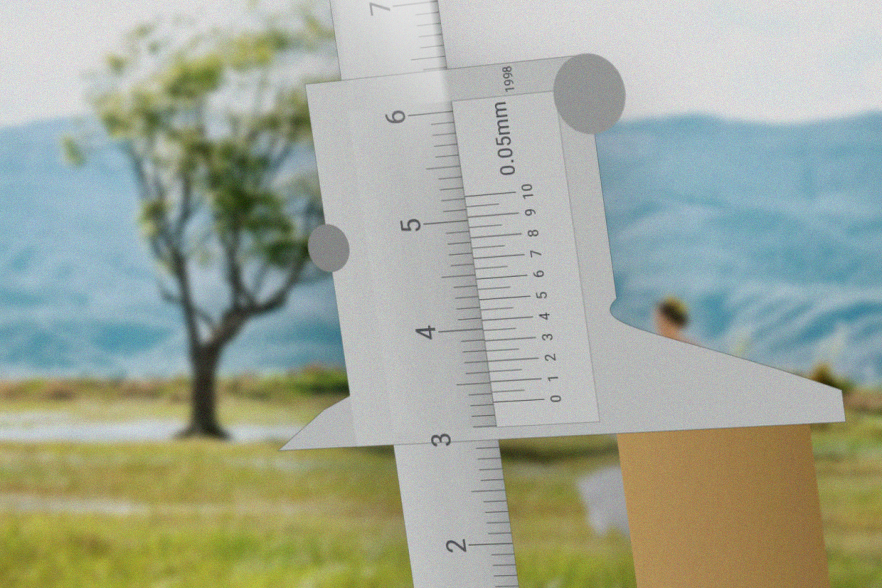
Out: 33.2; mm
